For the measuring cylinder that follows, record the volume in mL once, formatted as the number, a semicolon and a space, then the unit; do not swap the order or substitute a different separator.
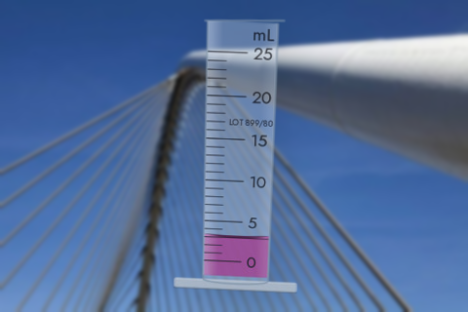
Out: 3; mL
